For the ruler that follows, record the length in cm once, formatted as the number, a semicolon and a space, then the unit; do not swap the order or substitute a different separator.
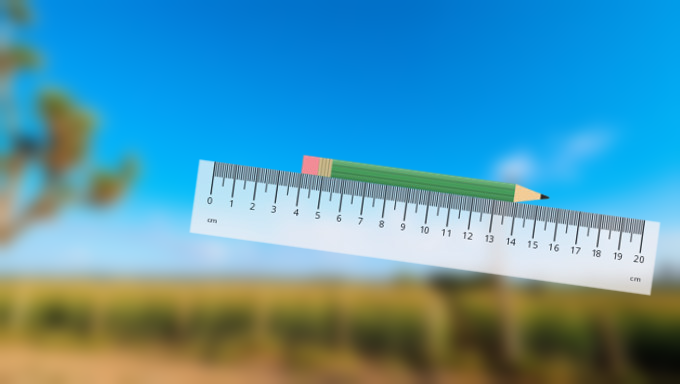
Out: 11.5; cm
